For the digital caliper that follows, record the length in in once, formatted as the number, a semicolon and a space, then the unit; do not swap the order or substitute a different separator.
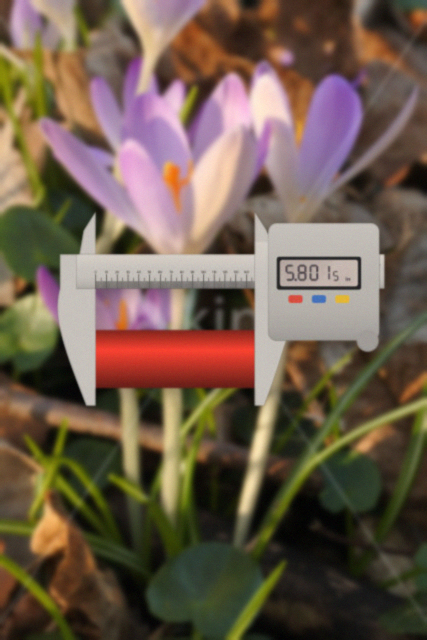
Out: 5.8015; in
